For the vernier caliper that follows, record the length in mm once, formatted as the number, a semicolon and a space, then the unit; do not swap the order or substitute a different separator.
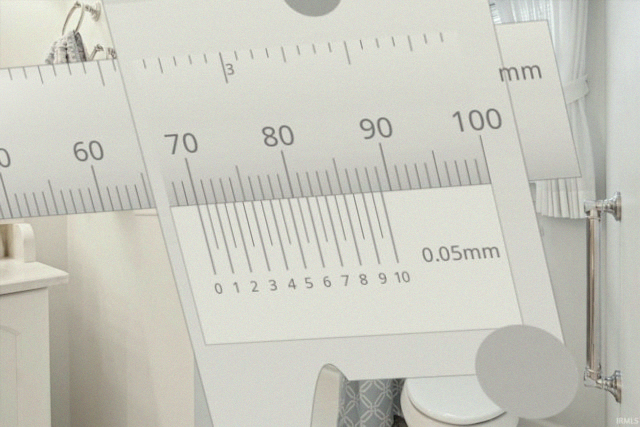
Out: 70.0; mm
